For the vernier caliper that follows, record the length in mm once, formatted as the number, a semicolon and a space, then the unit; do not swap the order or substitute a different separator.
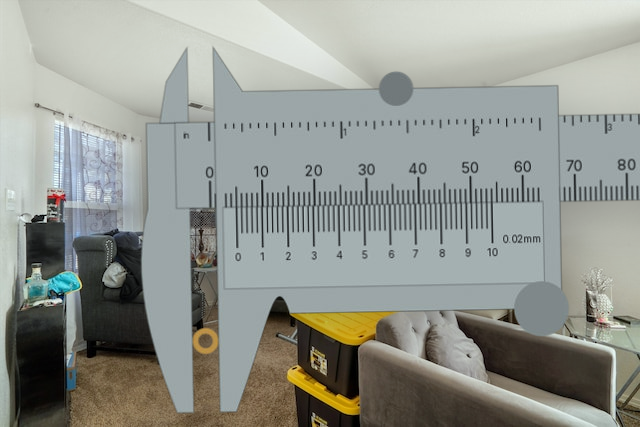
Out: 5.0; mm
